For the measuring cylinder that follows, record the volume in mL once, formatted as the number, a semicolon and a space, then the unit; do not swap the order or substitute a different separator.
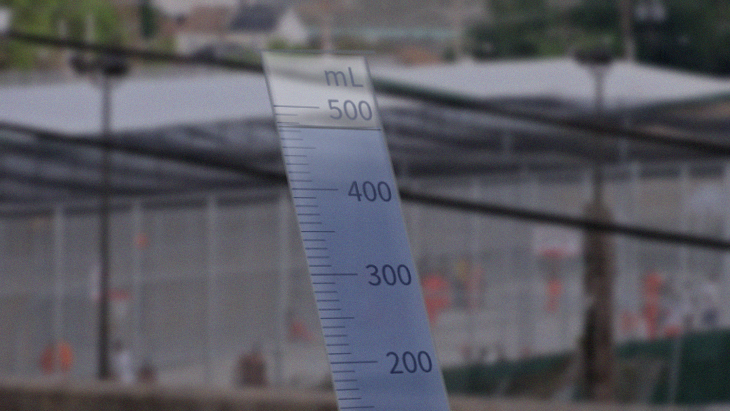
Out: 475; mL
